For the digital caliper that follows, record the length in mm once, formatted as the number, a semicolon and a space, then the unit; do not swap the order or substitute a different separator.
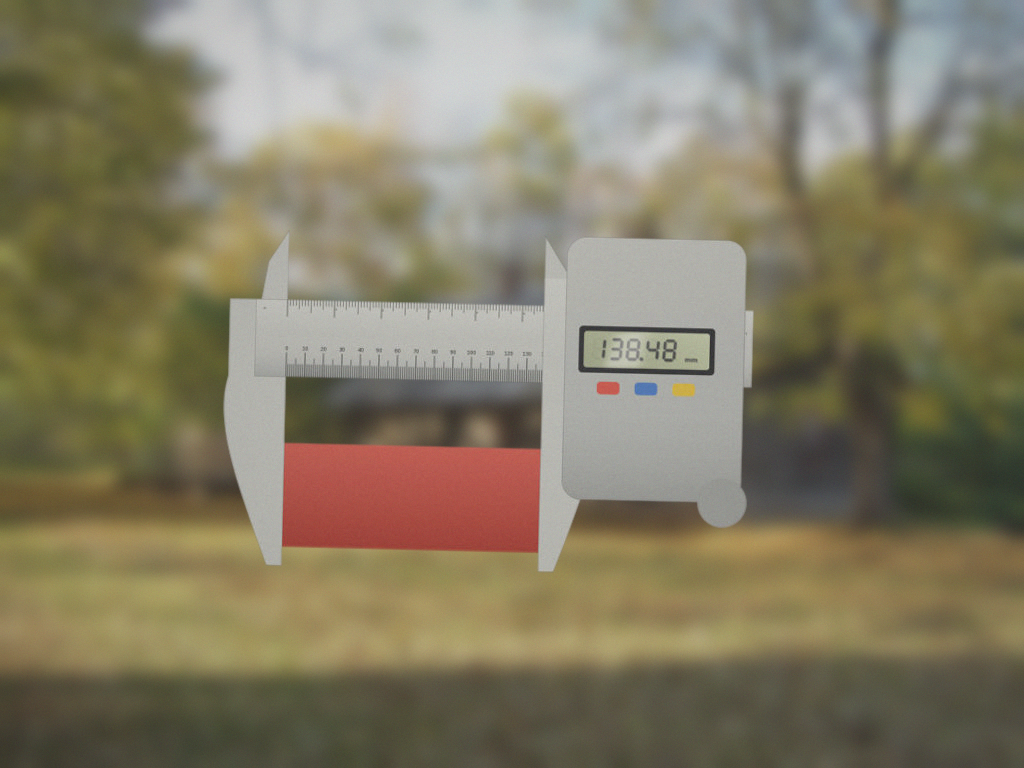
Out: 138.48; mm
